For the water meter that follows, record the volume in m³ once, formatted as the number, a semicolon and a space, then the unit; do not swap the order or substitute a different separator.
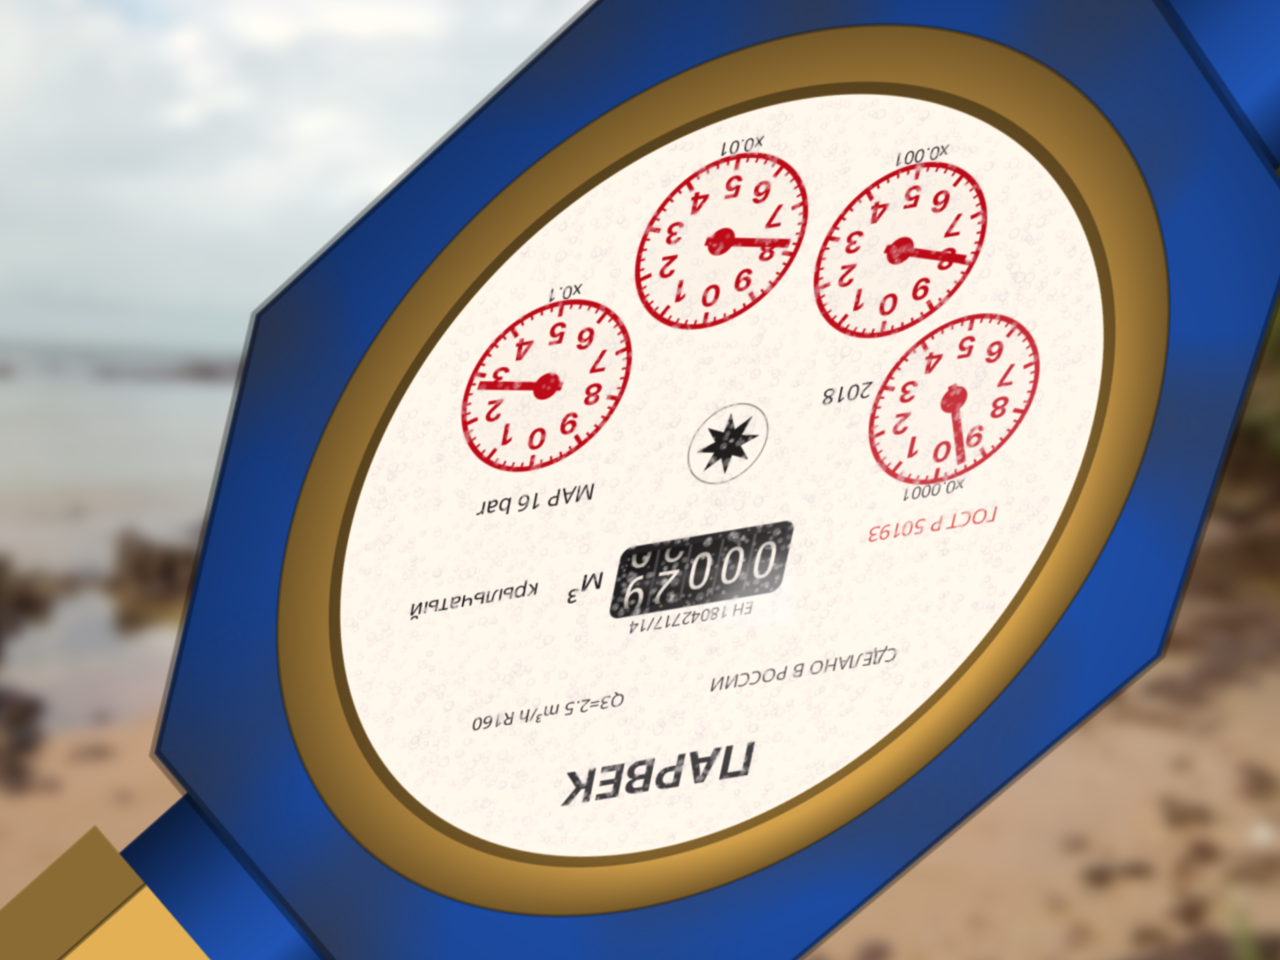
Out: 29.2779; m³
